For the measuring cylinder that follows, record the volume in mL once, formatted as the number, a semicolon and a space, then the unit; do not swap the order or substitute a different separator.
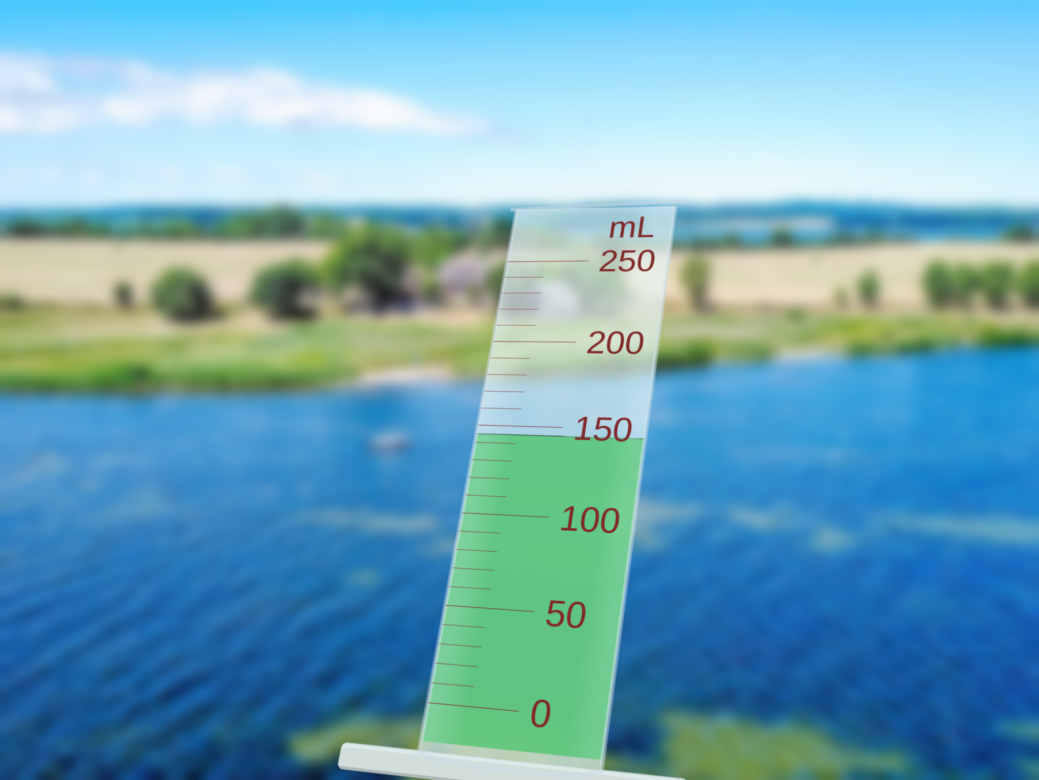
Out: 145; mL
